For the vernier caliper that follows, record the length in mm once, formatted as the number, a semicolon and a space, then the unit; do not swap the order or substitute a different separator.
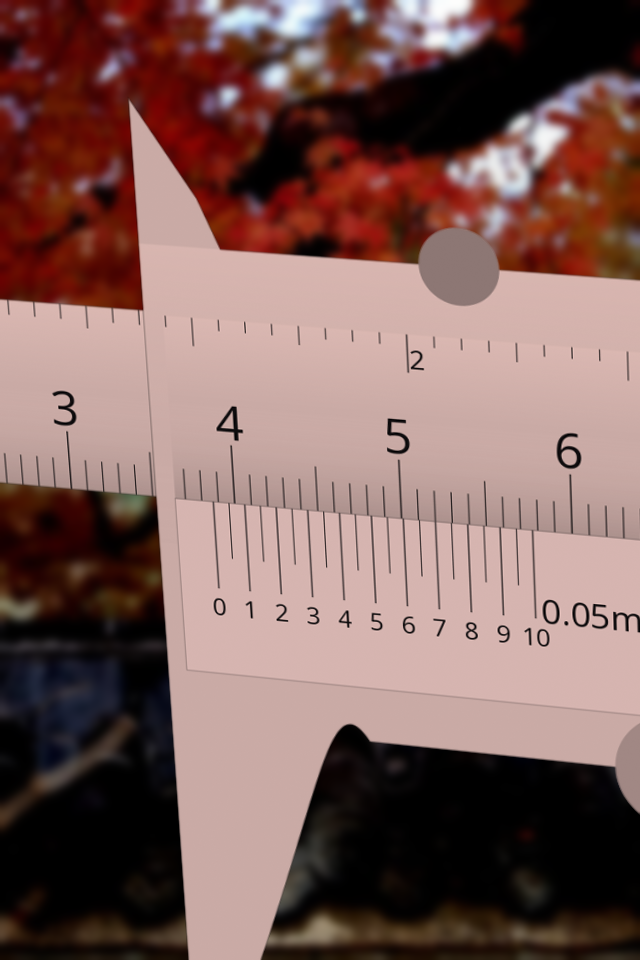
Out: 38.7; mm
